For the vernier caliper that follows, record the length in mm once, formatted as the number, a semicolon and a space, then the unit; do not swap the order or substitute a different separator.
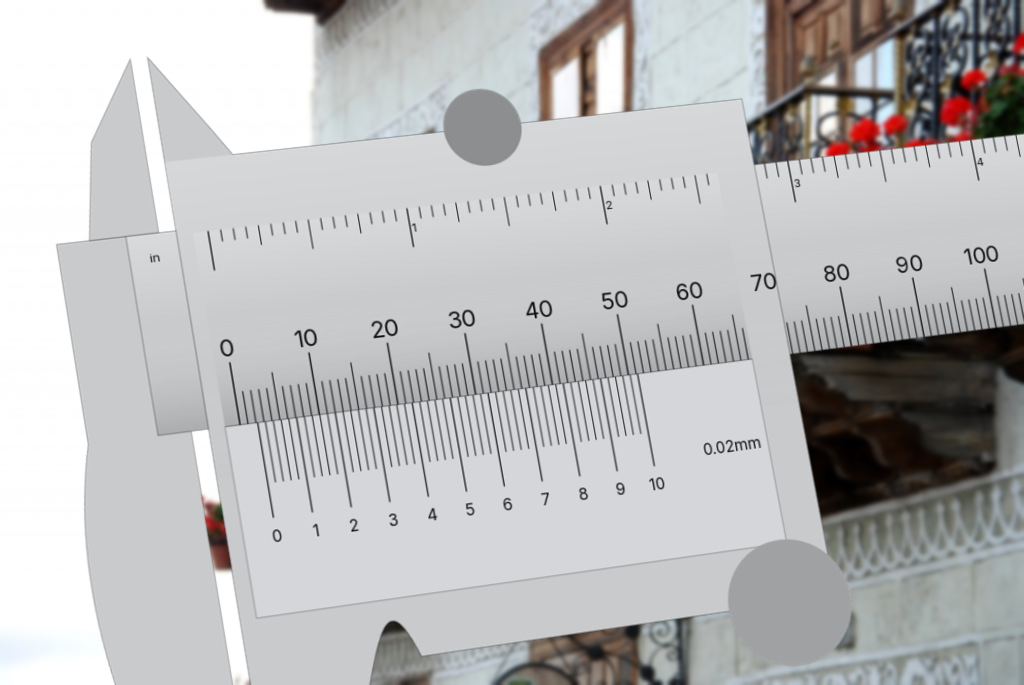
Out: 2.2; mm
